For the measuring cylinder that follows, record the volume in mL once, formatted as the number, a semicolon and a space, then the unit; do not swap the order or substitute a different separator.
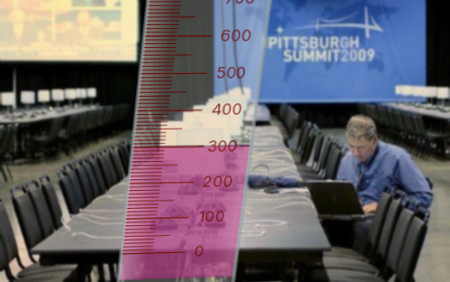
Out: 300; mL
